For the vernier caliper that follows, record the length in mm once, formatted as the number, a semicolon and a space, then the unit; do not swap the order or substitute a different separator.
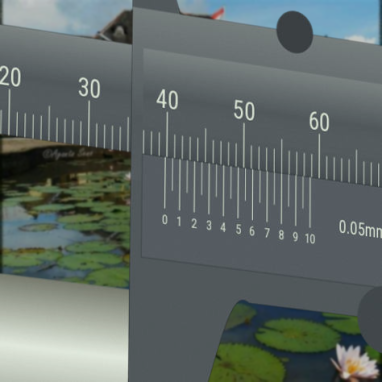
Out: 39.8; mm
